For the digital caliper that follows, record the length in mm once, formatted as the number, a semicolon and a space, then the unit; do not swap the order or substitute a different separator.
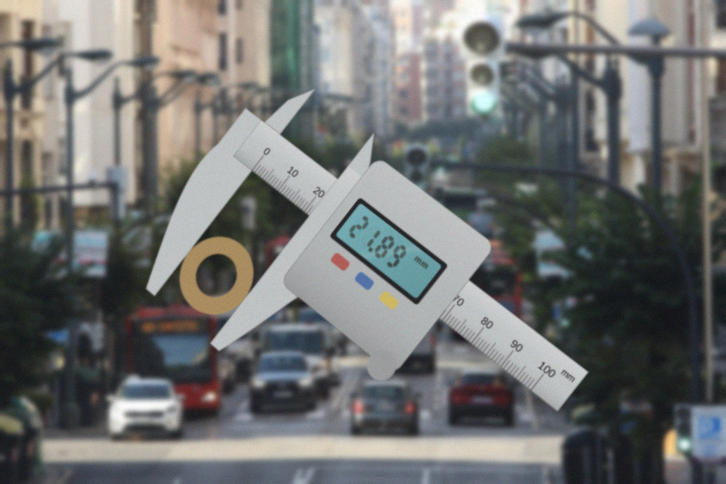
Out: 21.89; mm
